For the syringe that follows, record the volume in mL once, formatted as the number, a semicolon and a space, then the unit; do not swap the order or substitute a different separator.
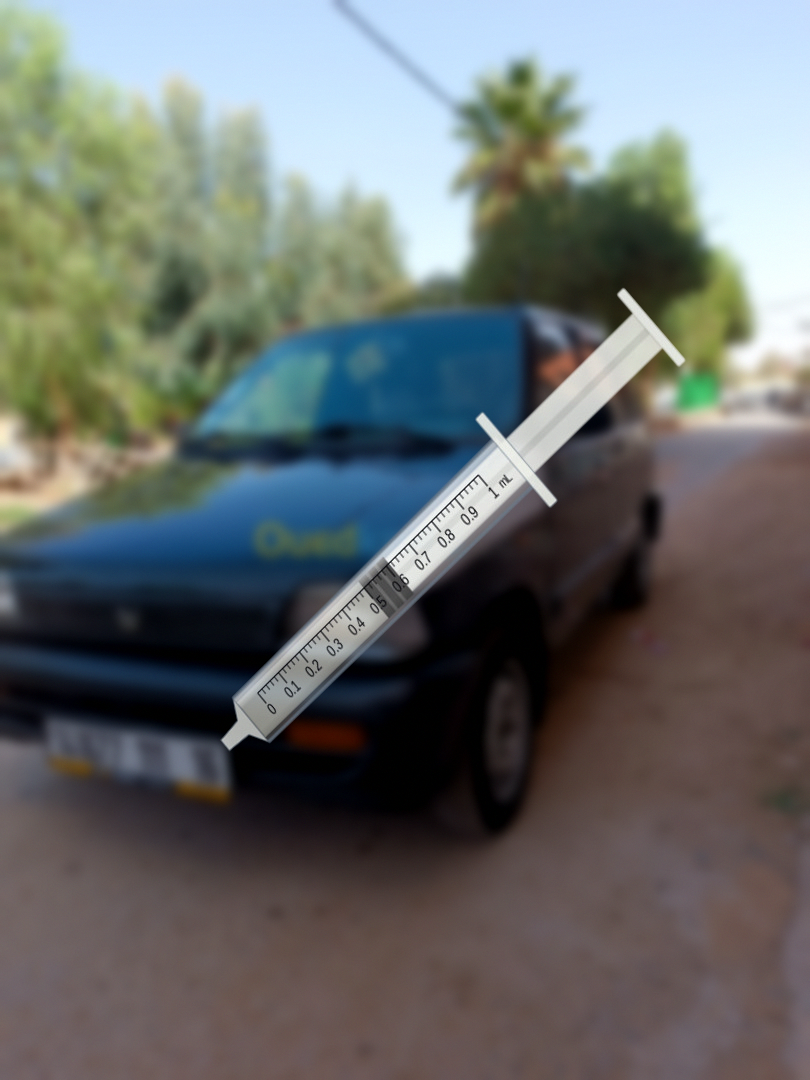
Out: 0.5; mL
